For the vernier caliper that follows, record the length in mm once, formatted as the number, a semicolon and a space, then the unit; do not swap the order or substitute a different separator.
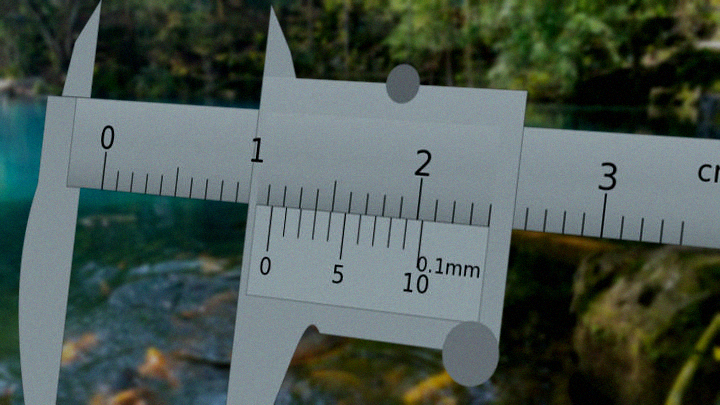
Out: 11.3; mm
